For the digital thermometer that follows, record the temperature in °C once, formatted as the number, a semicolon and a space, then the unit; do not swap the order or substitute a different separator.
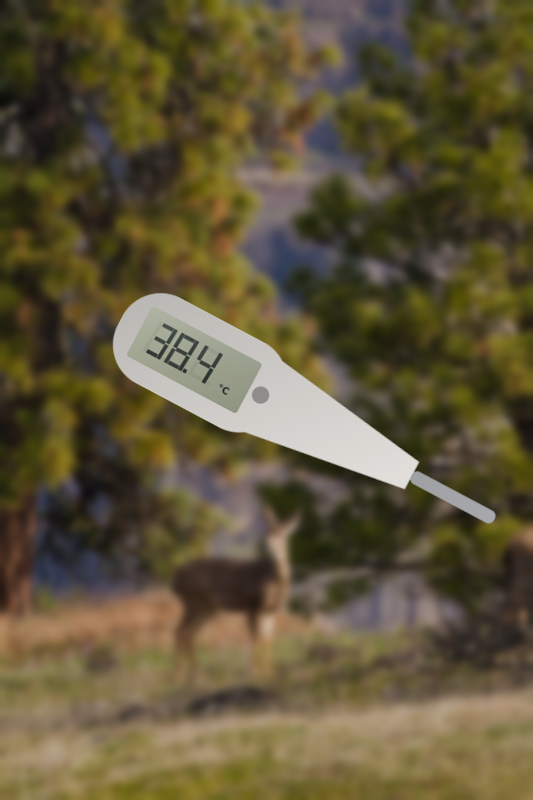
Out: 38.4; °C
